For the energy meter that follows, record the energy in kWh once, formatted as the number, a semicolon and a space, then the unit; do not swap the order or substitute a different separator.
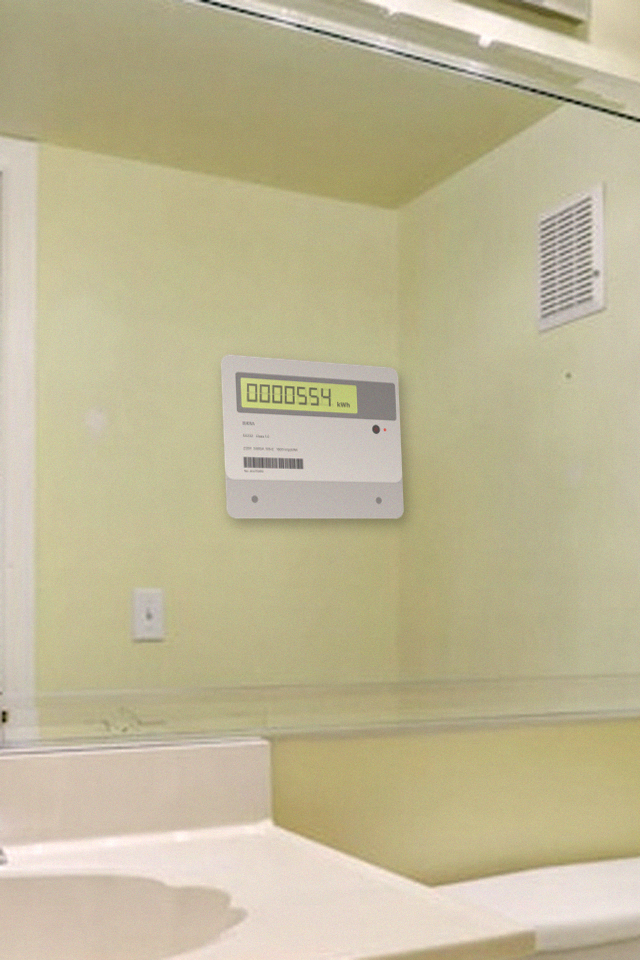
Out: 554; kWh
